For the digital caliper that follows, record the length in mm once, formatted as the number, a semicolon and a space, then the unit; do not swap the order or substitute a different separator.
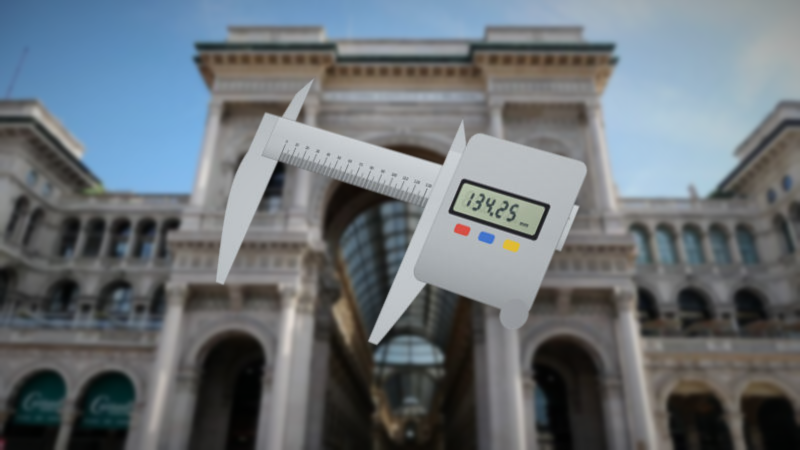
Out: 134.25; mm
